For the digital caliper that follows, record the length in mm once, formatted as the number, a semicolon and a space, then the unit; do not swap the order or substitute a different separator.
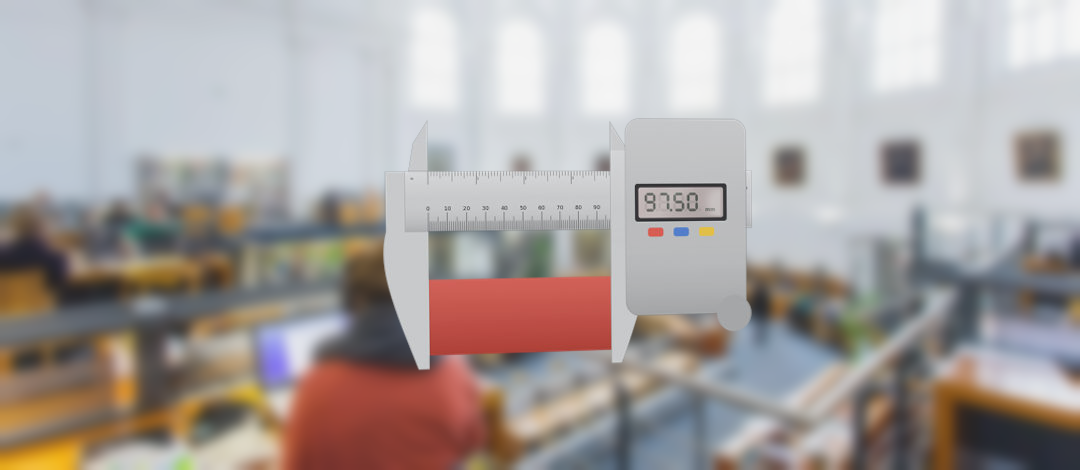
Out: 97.50; mm
